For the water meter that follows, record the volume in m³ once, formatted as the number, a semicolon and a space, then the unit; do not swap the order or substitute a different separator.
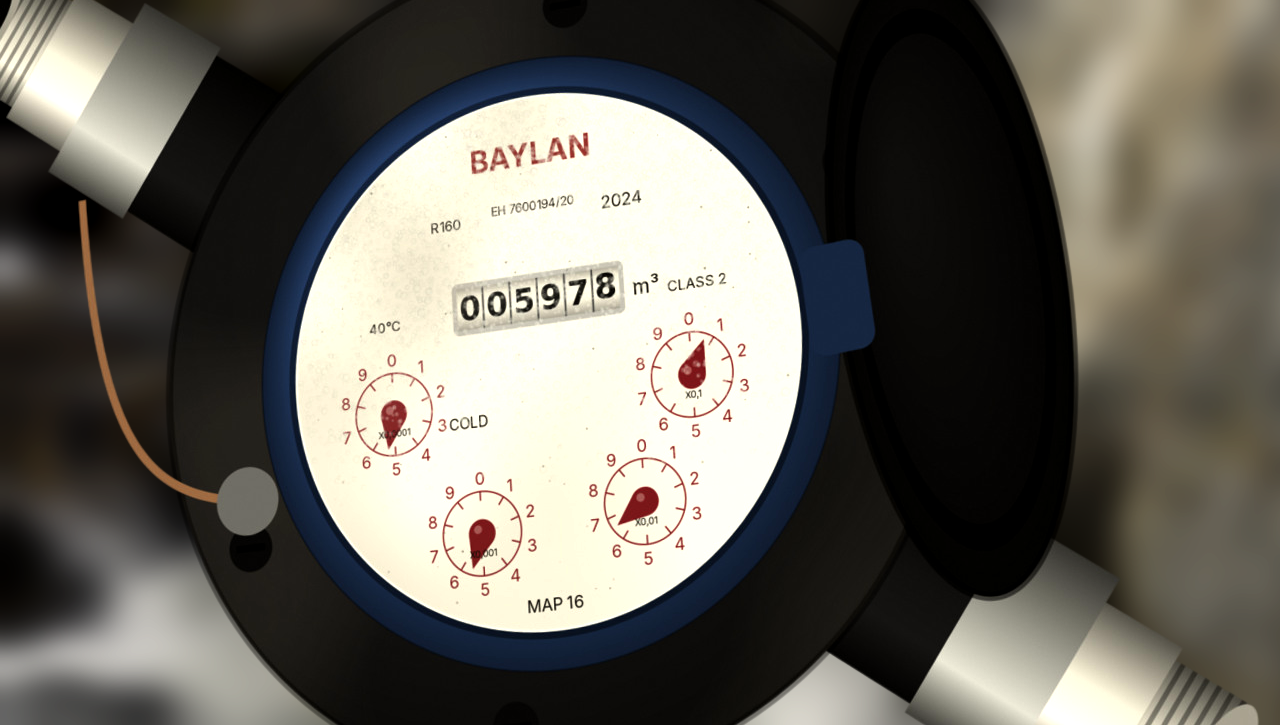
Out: 5978.0655; m³
